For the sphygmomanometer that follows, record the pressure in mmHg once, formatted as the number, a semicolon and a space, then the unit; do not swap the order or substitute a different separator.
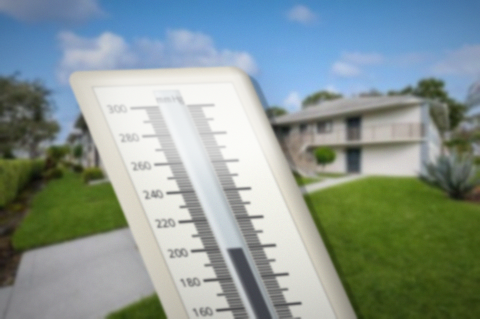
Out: 200; mmHg
